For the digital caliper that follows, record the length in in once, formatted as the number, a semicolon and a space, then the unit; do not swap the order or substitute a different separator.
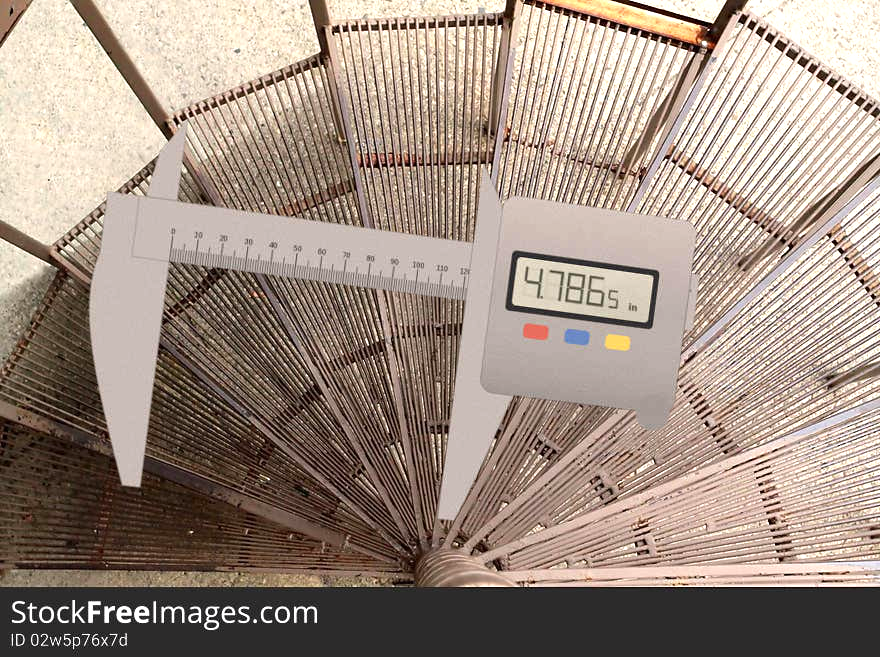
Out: 4.7865; in
